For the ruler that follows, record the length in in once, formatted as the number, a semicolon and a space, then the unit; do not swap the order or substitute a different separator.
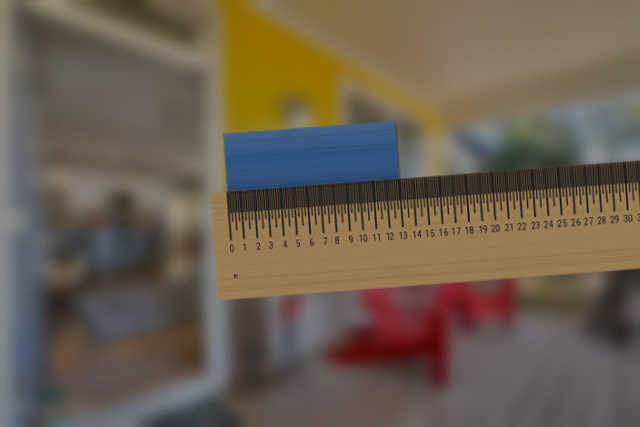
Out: 13; in
